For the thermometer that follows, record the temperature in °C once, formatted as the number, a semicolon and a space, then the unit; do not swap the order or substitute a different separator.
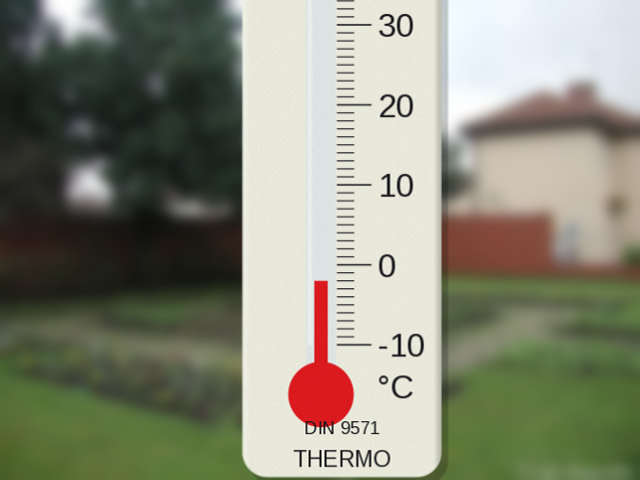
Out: -2; °C
